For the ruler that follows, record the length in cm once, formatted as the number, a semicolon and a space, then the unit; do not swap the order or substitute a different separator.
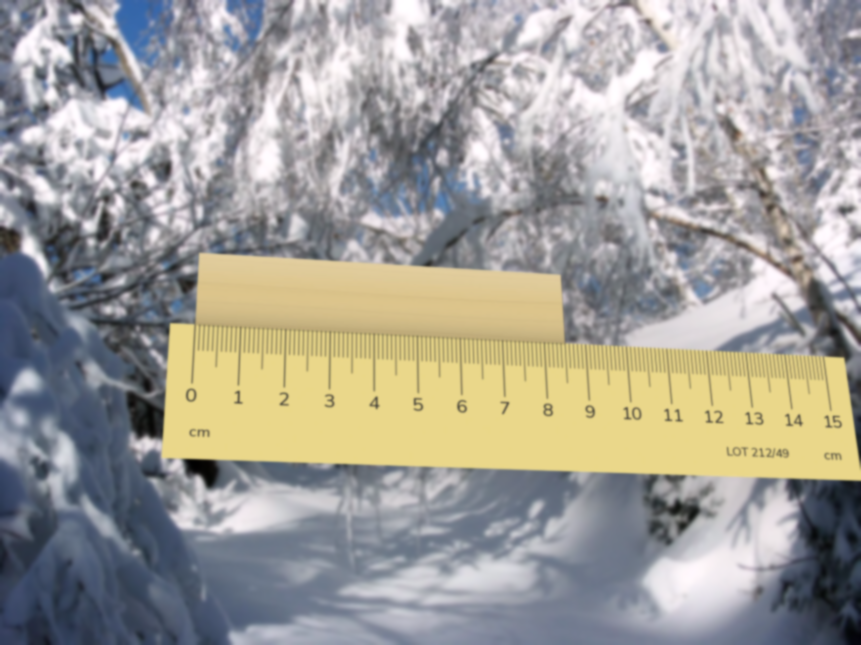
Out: 8.5; cm
